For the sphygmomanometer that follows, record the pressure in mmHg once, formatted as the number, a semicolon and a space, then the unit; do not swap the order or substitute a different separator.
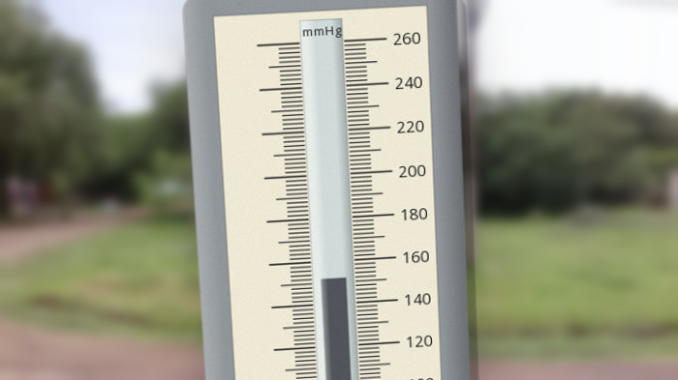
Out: 152; mmHg
